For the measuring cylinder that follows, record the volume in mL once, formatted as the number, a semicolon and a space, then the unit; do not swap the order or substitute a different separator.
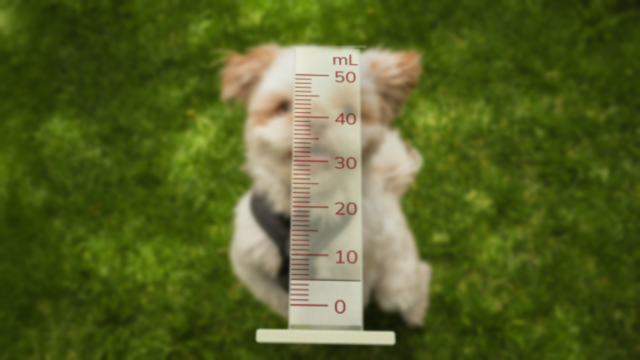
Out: 5; mL
